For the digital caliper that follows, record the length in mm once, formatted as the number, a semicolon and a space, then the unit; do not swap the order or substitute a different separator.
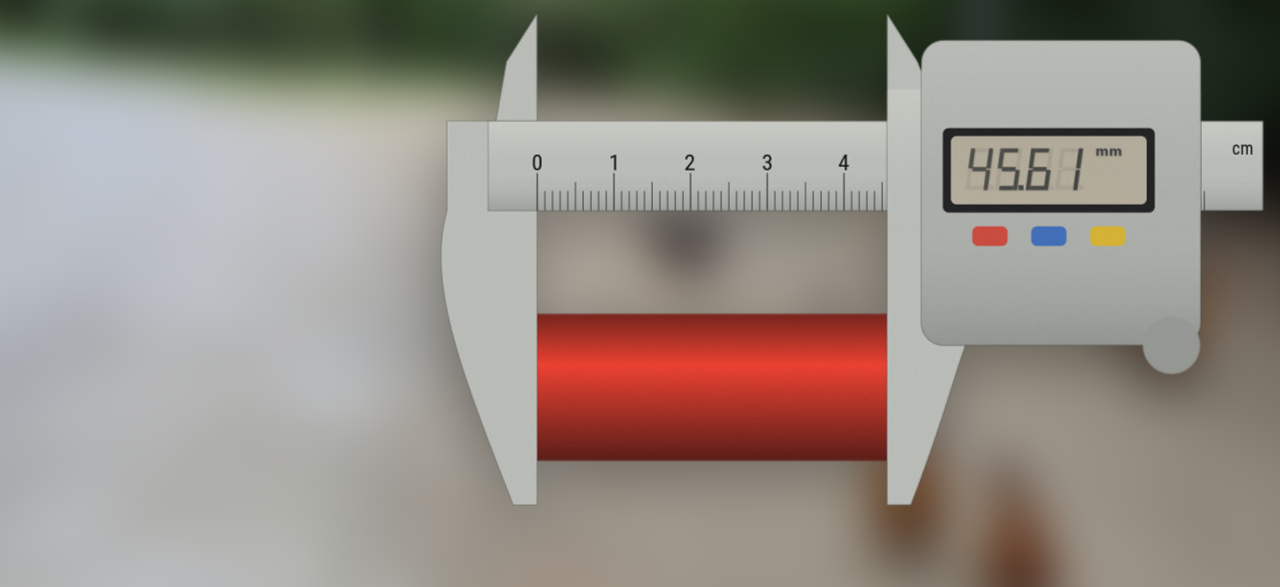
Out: 45.61; mm
